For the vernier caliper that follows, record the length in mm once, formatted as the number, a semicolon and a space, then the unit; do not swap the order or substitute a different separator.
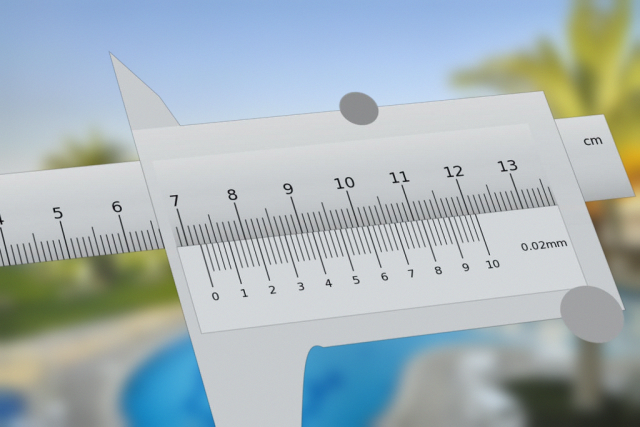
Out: 72.2; mm
